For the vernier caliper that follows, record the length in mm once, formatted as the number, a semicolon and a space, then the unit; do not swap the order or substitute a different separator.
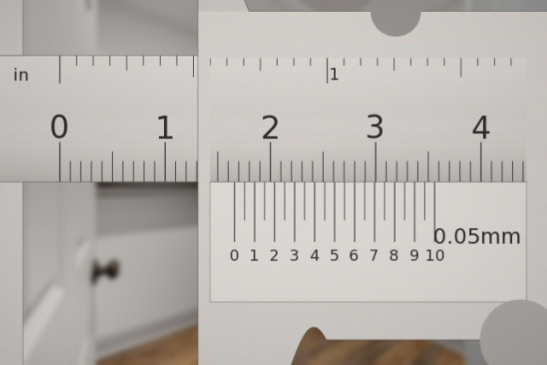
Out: 16.6; mm
